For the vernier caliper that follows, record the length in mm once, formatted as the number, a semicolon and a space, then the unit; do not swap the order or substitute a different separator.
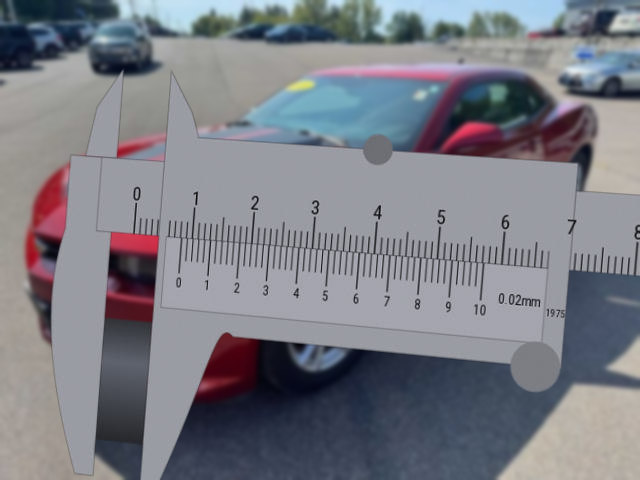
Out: 8.2; mm
